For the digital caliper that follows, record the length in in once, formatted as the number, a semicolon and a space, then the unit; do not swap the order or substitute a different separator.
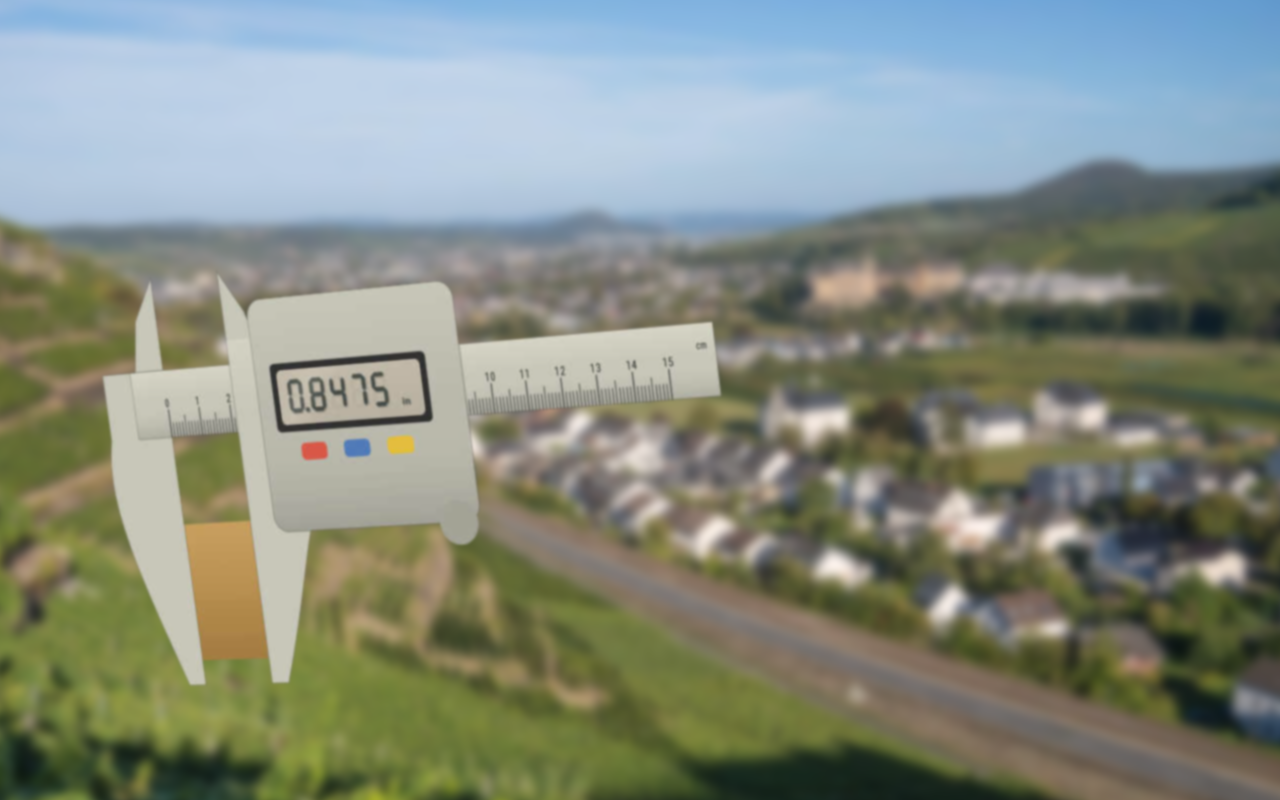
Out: 0.8475; in
